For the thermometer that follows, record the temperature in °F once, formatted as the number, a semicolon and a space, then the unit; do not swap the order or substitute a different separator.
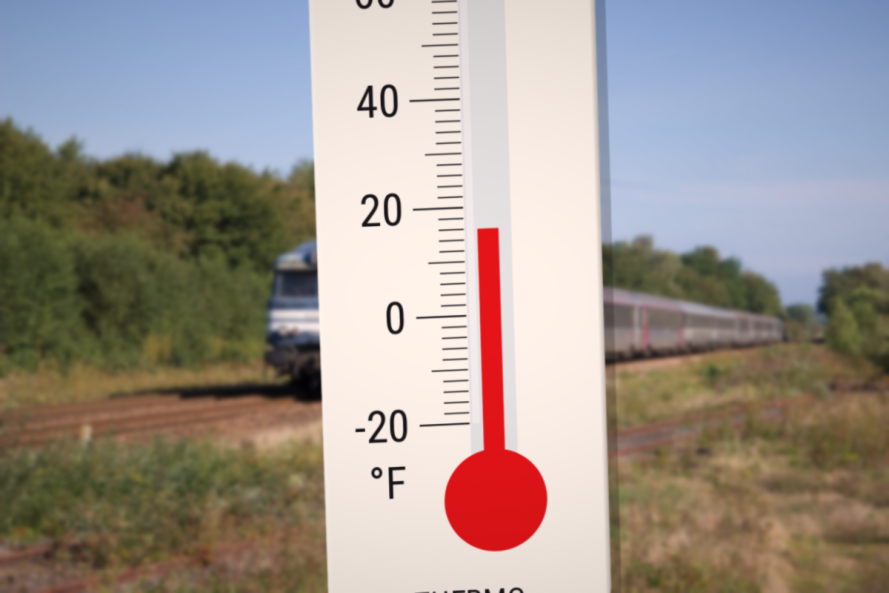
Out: 16; °F
